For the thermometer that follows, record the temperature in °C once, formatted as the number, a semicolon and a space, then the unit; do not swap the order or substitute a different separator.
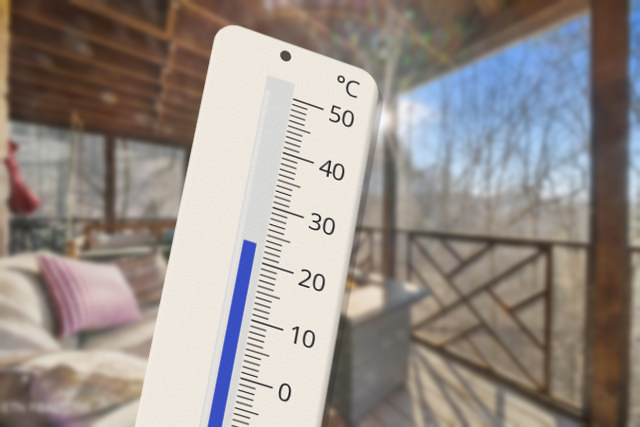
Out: 23; °C
